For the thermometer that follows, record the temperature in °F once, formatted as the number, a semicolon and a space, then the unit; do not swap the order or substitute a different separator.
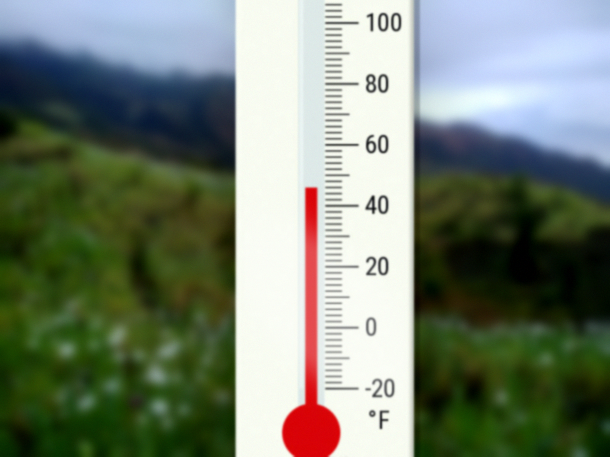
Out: 46; °F
